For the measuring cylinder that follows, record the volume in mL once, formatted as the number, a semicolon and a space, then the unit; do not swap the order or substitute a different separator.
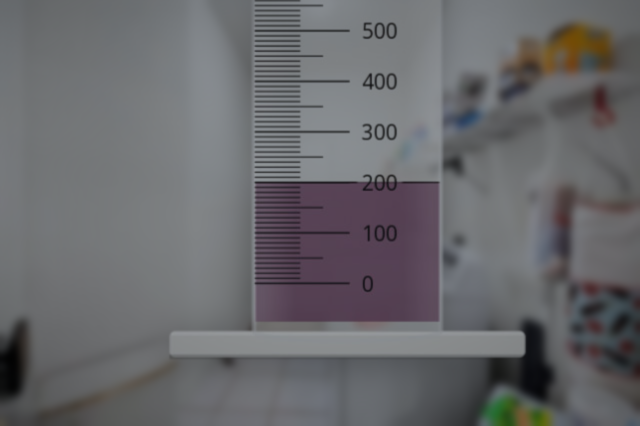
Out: 200; mL
